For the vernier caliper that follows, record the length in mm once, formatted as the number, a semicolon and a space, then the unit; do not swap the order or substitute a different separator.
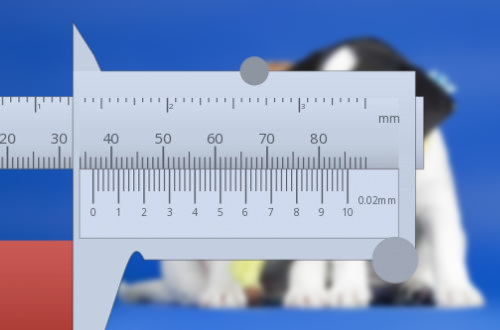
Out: 36.5; mm
